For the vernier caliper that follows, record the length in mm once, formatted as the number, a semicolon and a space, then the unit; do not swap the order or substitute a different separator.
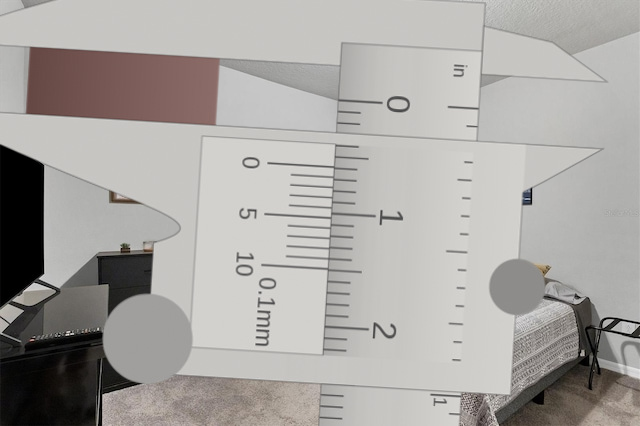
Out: 5.9; mm
